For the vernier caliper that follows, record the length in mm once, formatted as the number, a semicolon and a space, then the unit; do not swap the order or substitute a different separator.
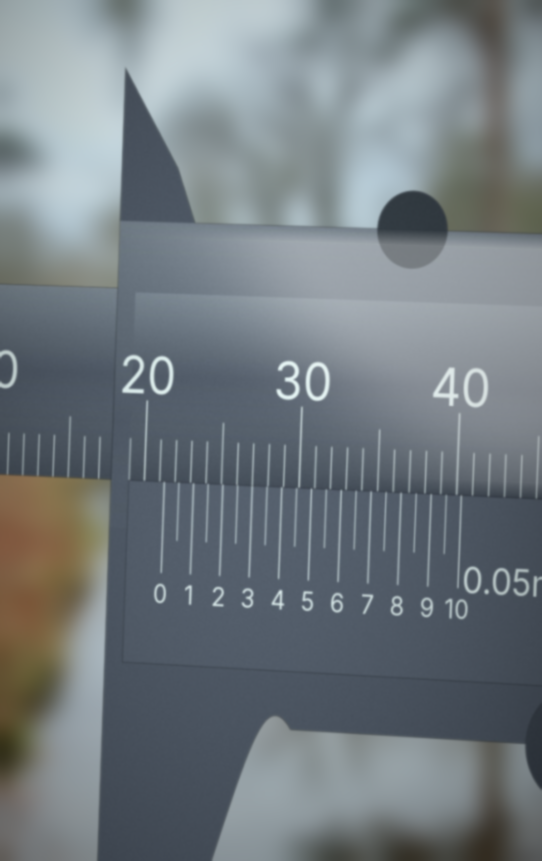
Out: 21.3; mm
